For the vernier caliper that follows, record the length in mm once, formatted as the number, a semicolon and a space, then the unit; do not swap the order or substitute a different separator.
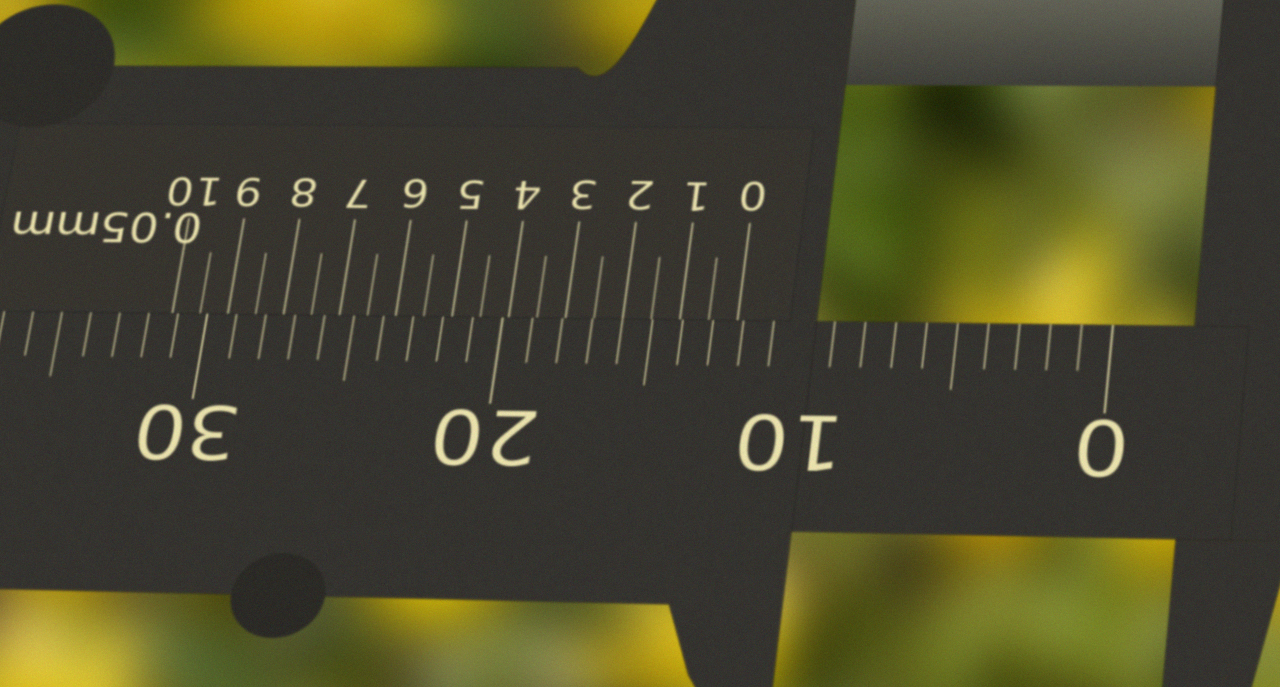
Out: 12.2; mm
